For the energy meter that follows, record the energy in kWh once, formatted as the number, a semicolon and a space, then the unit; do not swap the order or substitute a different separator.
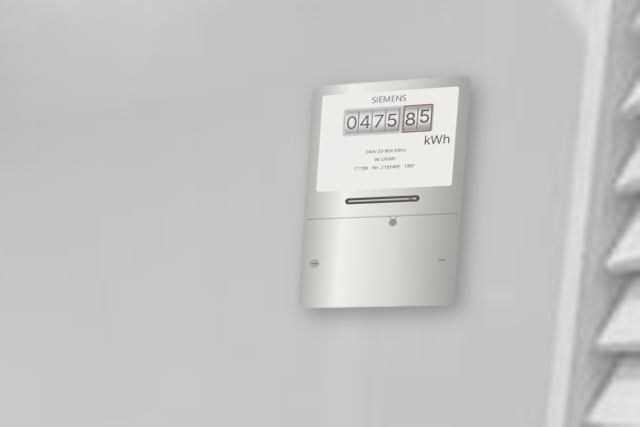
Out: 475.85; kWh
